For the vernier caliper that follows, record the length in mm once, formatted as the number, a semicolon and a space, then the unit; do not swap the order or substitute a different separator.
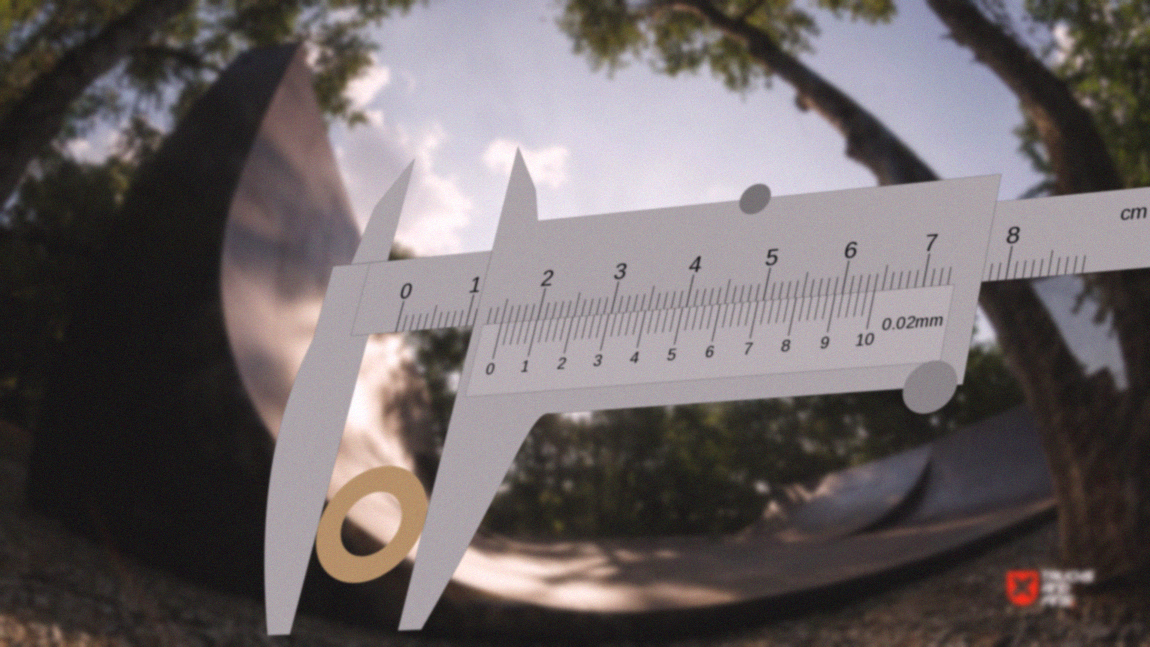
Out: 15.0; mm
